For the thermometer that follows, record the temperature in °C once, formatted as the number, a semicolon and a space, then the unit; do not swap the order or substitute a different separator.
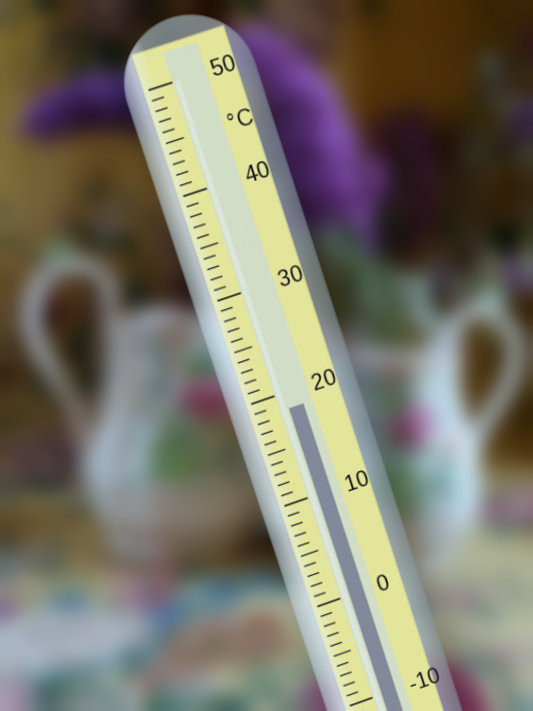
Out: 18.5; °C
